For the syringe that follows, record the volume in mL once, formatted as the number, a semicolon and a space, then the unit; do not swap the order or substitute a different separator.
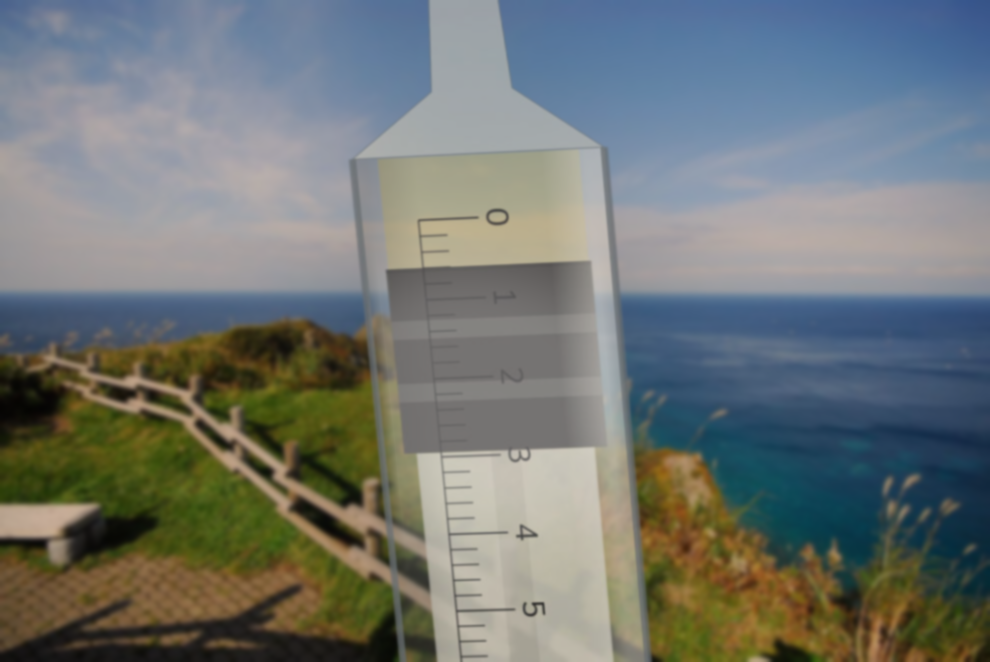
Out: 0.6; mL
